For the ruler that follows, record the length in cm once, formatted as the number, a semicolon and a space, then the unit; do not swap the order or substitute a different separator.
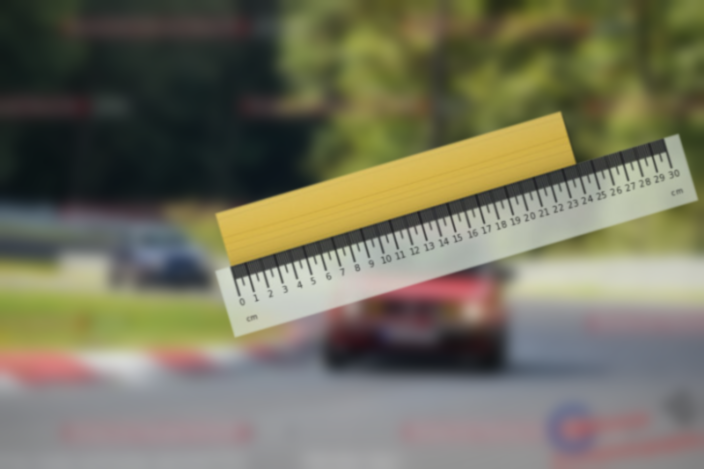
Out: 24; cm
